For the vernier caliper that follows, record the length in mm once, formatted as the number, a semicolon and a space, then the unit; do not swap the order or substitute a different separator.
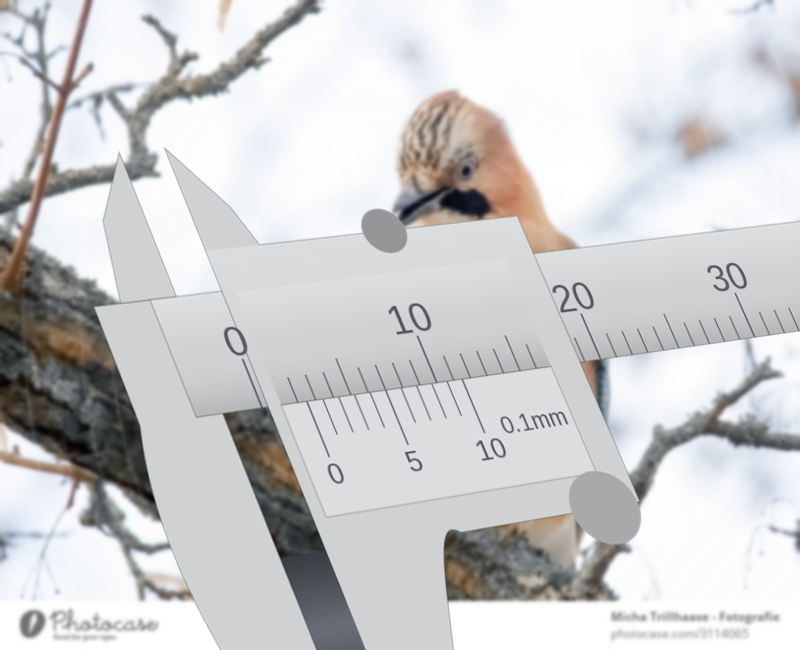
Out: 2.5; mm
